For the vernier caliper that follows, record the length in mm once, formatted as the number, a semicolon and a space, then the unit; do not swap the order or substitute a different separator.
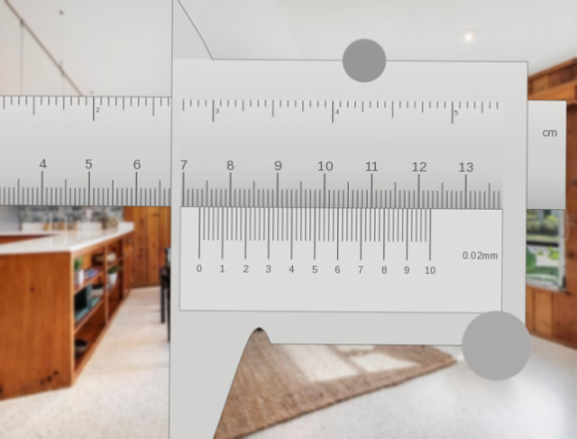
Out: 73.5; mm
